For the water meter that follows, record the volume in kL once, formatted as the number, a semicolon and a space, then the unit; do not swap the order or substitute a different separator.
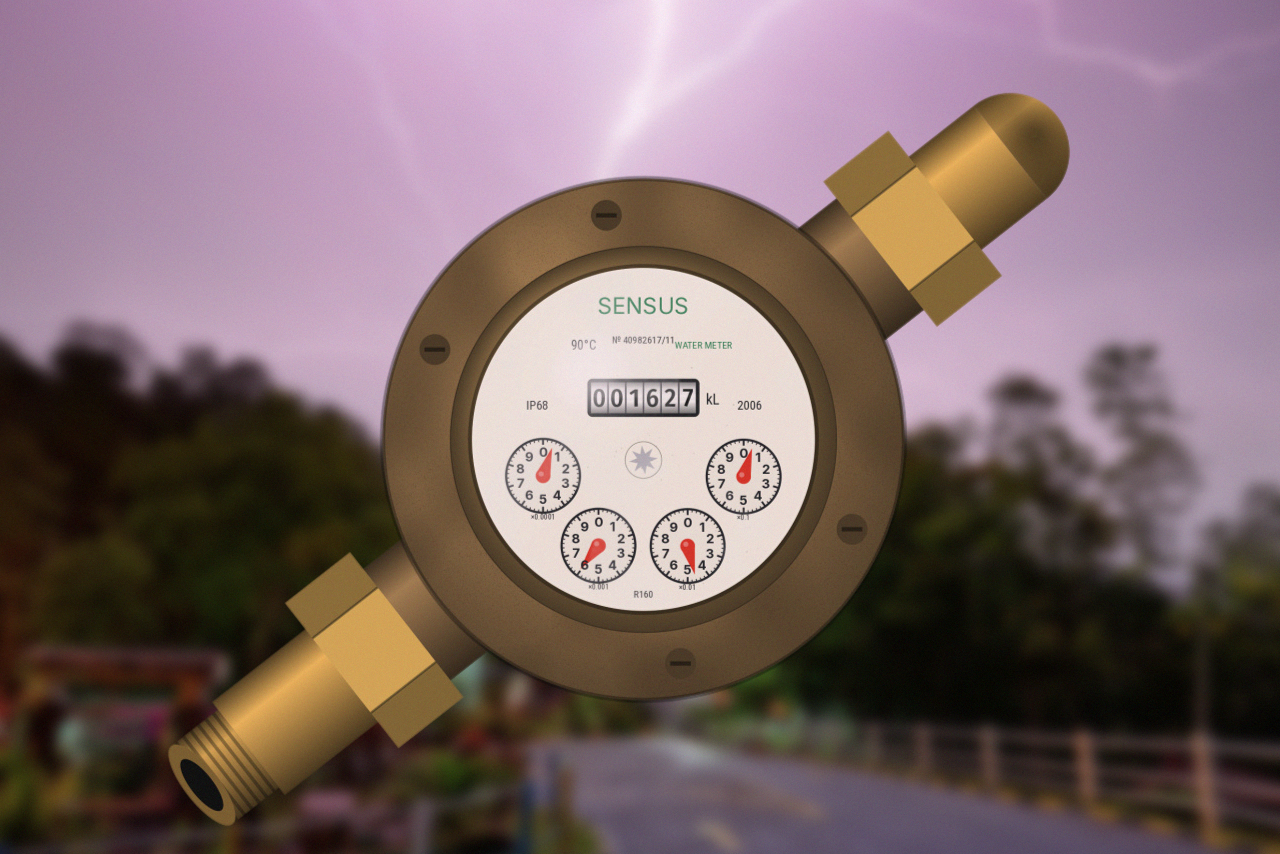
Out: 1627.0460; kL
